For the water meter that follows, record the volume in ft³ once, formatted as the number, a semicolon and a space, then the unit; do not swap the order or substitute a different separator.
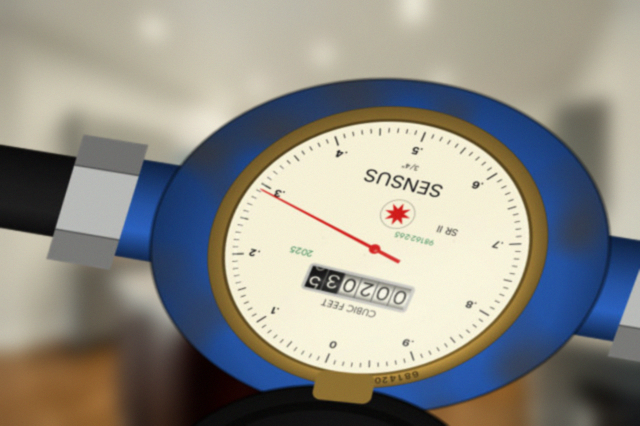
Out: 2035.29; ft³
